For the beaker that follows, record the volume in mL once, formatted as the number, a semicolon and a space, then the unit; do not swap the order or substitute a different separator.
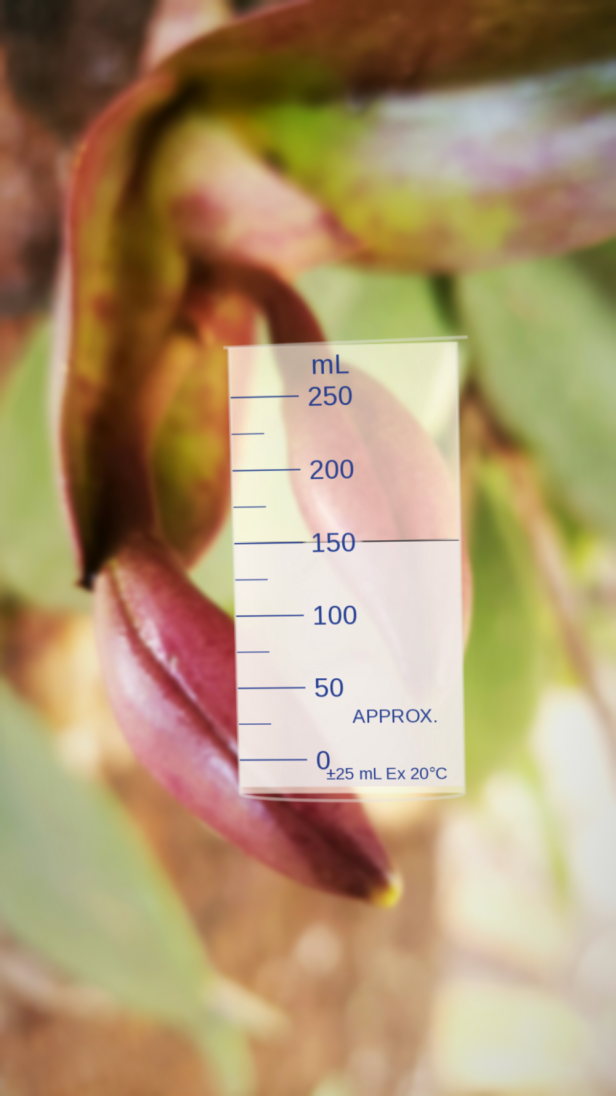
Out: 150; mL
